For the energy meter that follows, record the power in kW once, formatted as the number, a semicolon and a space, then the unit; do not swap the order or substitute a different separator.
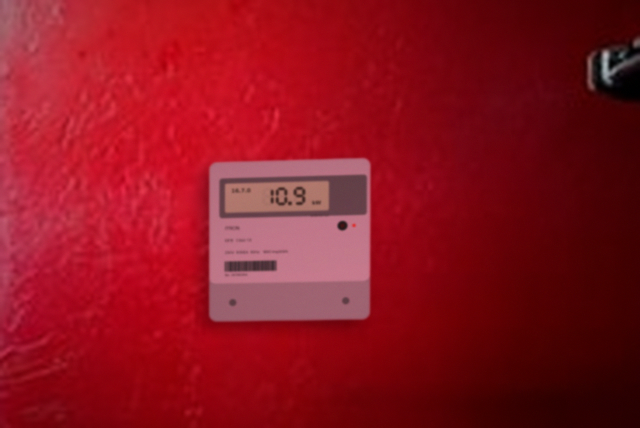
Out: 10.9; kW
